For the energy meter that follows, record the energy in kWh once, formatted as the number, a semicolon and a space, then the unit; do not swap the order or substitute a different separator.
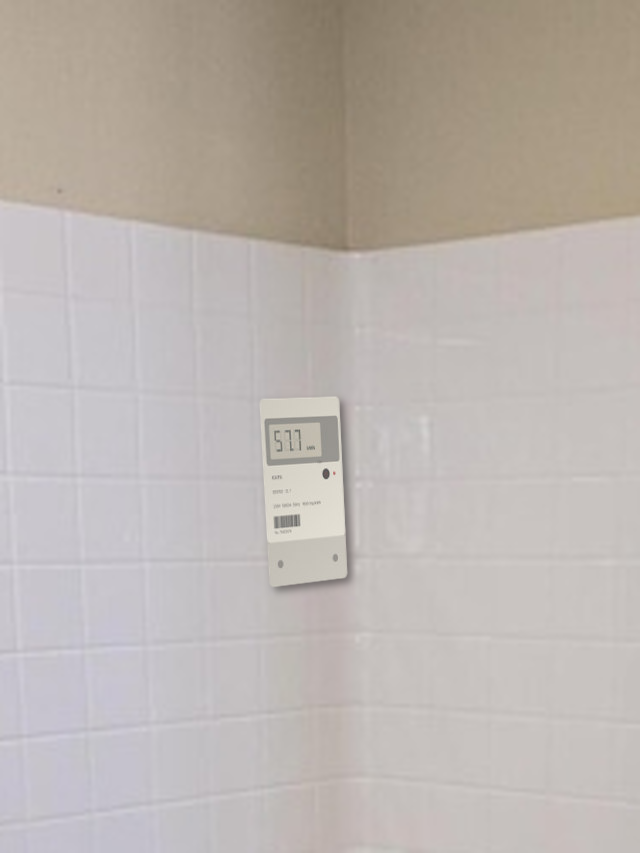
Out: 57.7; kWh
